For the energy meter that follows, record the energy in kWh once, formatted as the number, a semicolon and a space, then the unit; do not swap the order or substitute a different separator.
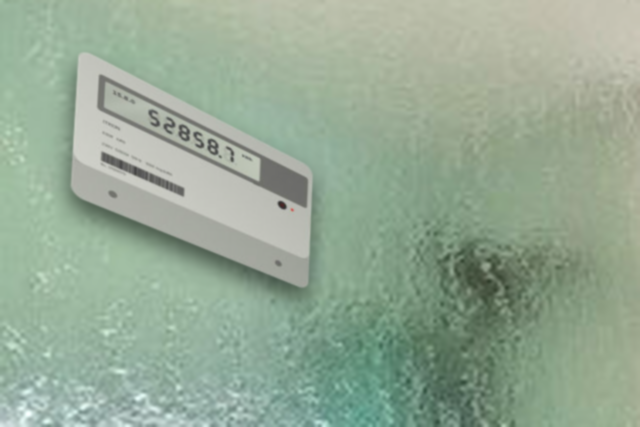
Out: 52858.7; kWh
